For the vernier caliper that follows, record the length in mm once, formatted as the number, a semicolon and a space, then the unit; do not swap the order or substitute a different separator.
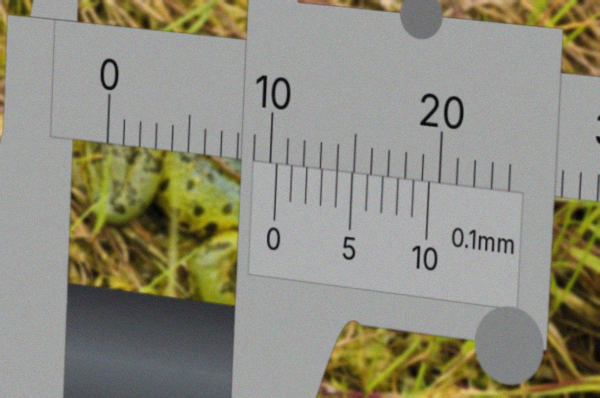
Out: 10.4; mm
